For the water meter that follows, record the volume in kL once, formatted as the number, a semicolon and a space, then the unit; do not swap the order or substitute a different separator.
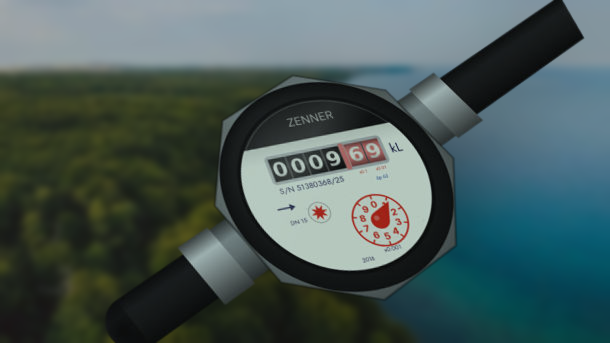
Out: 9.691; kL
